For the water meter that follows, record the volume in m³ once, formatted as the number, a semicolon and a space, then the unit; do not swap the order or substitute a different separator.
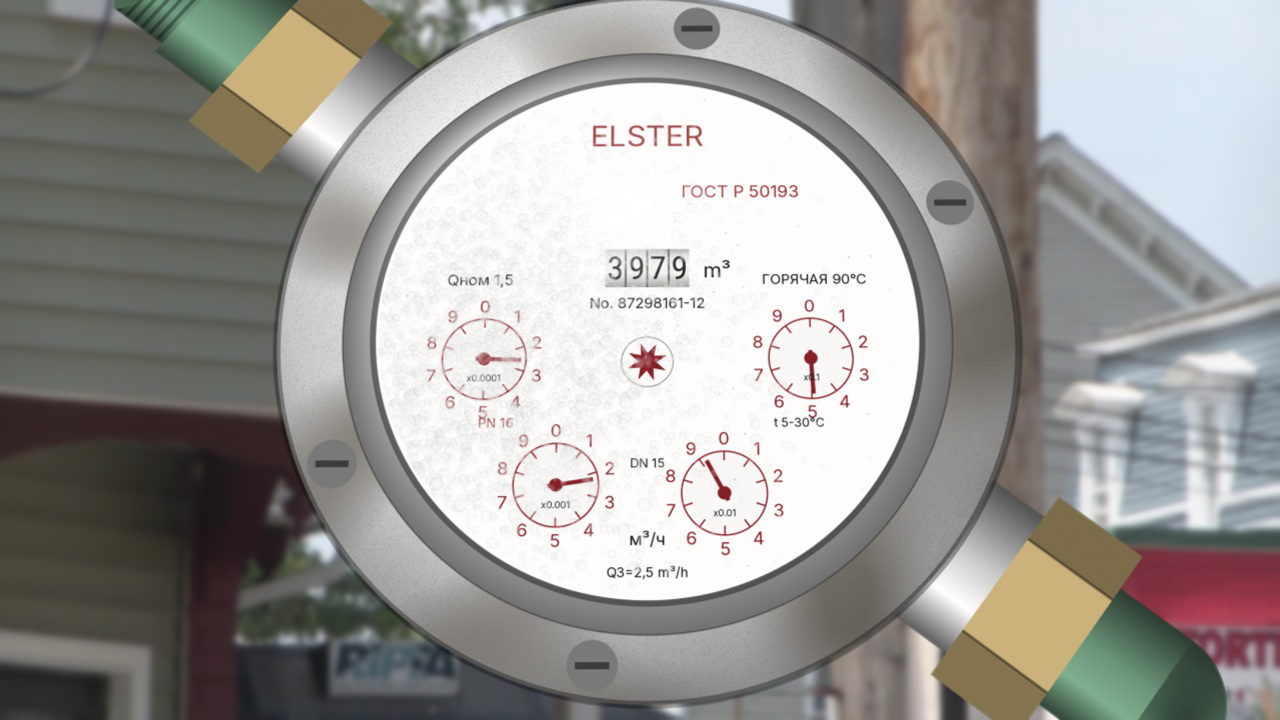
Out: 3979.4922; m³
